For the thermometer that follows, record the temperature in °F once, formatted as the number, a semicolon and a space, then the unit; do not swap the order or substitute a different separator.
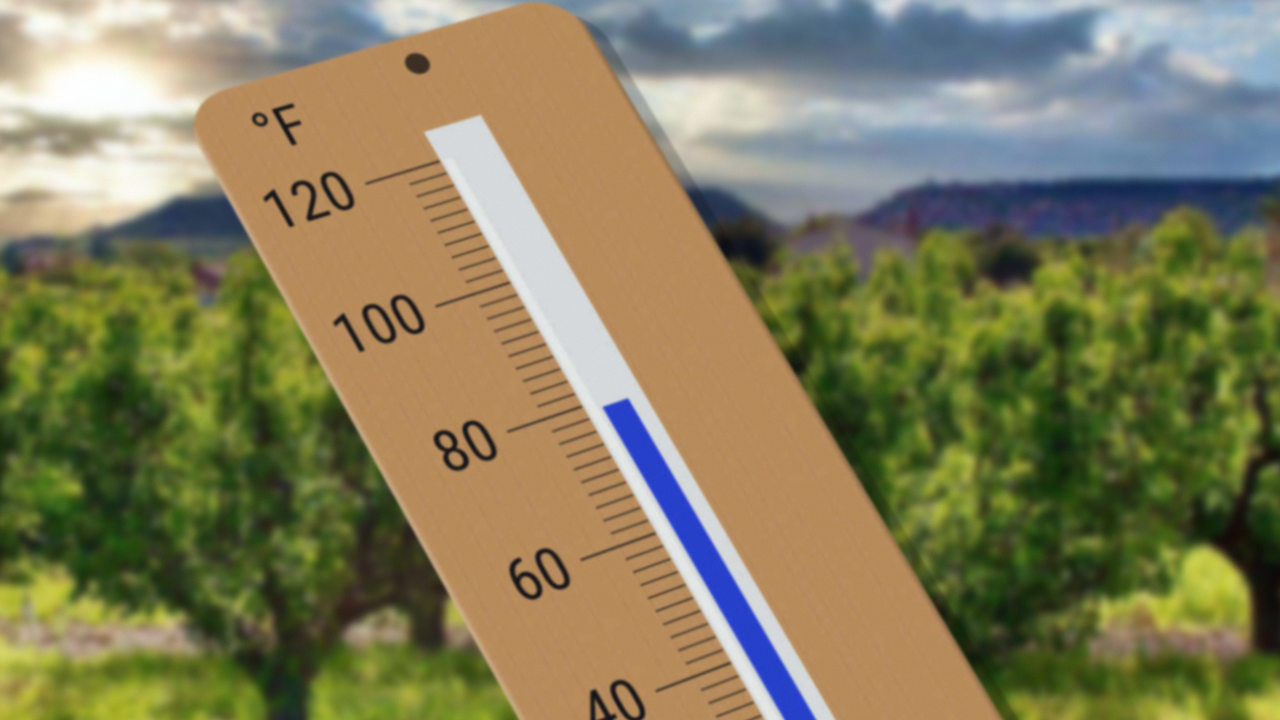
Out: 79; °F
